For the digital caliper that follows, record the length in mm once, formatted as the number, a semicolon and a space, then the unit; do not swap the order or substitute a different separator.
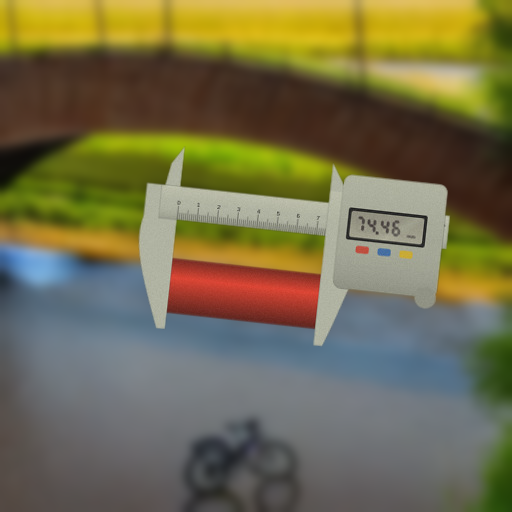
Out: 74.46; mm
